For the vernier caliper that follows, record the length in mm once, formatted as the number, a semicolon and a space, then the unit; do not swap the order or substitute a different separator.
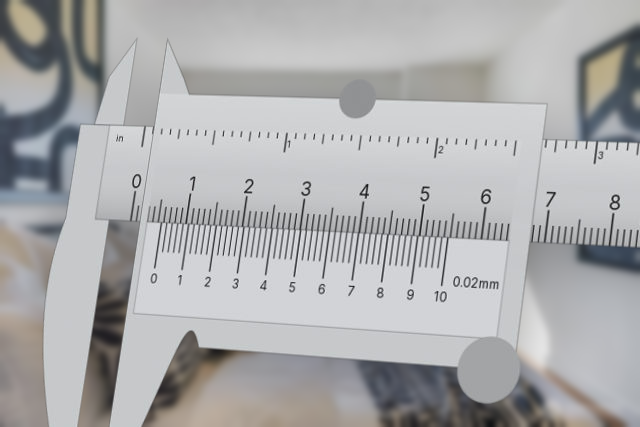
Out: 5.6; mm
